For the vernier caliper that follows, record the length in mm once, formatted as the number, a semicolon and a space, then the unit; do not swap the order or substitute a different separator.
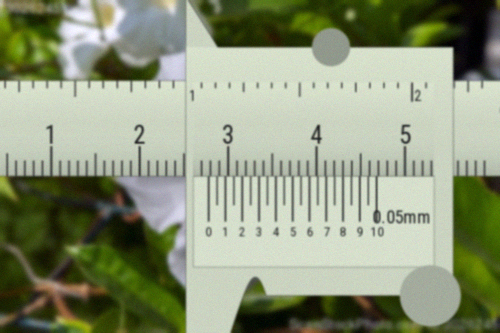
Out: 27.8; mm
